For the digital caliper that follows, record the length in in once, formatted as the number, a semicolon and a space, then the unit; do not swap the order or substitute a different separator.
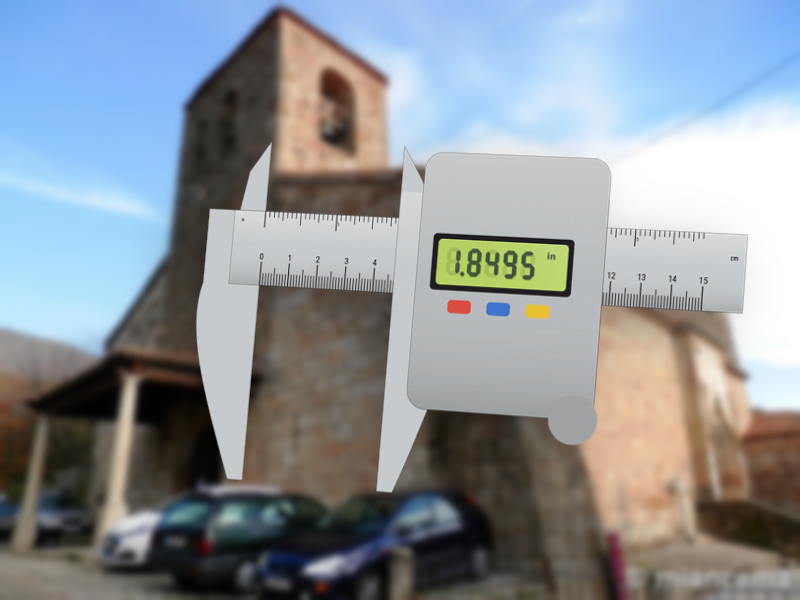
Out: 1.8495; in
